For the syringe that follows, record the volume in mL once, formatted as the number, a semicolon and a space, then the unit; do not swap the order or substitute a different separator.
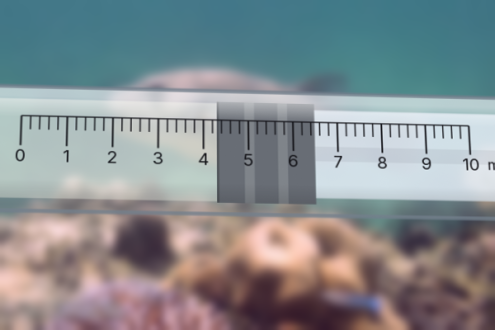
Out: 4.3; mL
